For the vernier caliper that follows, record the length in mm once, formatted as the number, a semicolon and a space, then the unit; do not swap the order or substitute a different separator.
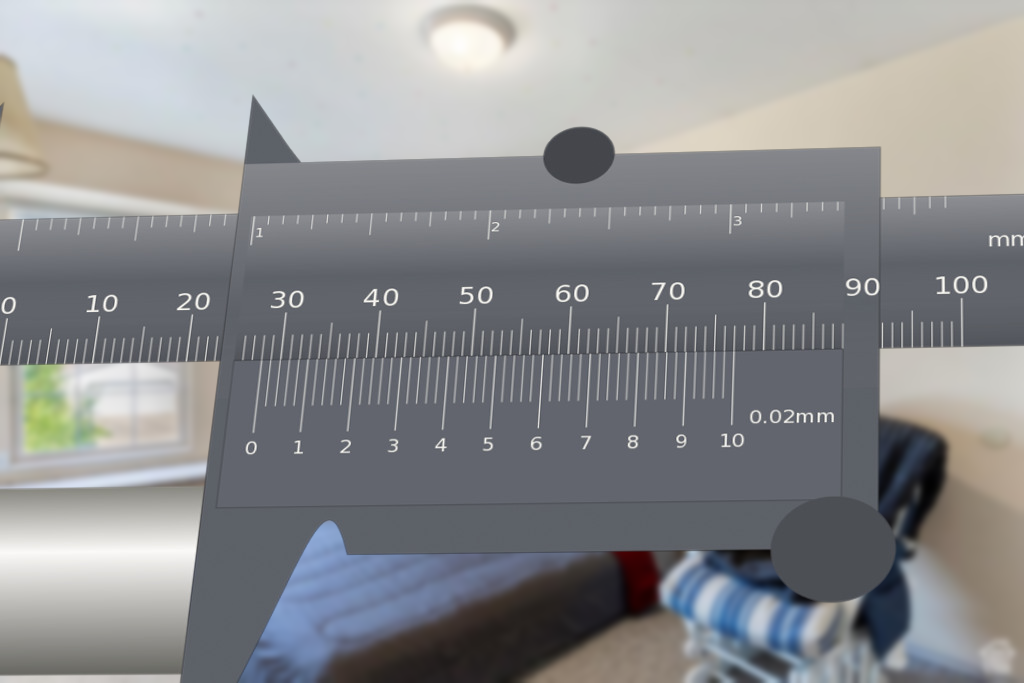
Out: 28.0; mm
